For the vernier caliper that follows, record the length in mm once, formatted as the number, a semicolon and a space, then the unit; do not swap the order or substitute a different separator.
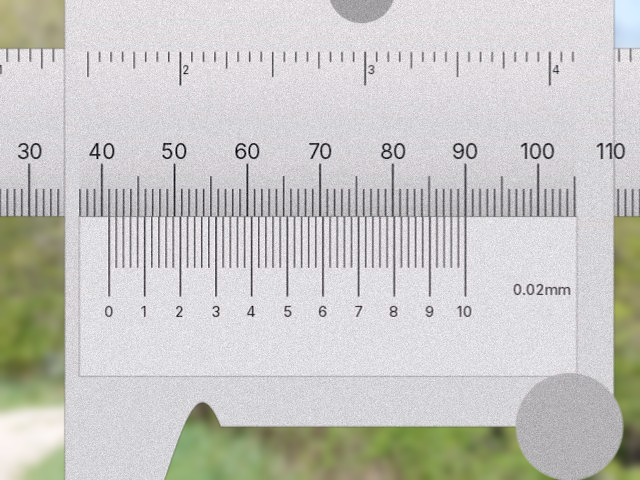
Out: 41.0; mm
